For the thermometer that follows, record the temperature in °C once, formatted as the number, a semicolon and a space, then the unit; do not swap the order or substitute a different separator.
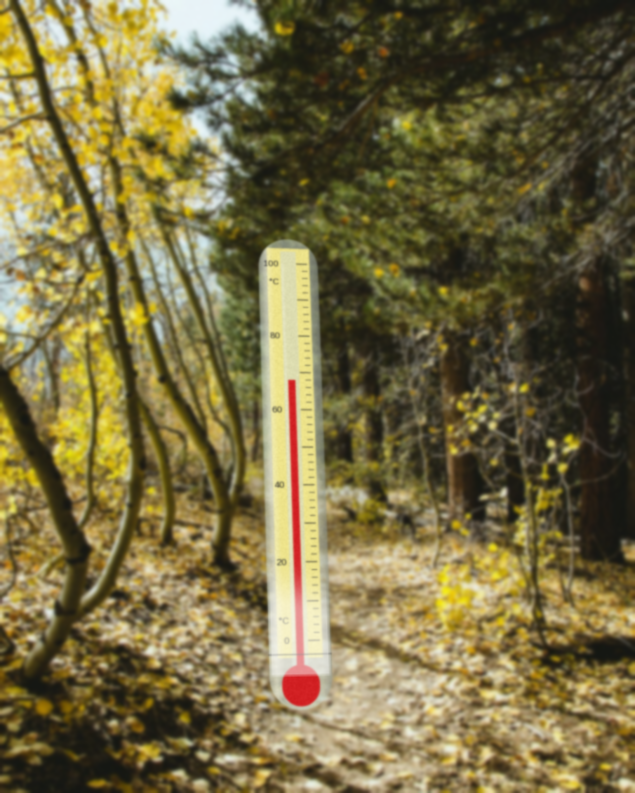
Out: 68; °C
